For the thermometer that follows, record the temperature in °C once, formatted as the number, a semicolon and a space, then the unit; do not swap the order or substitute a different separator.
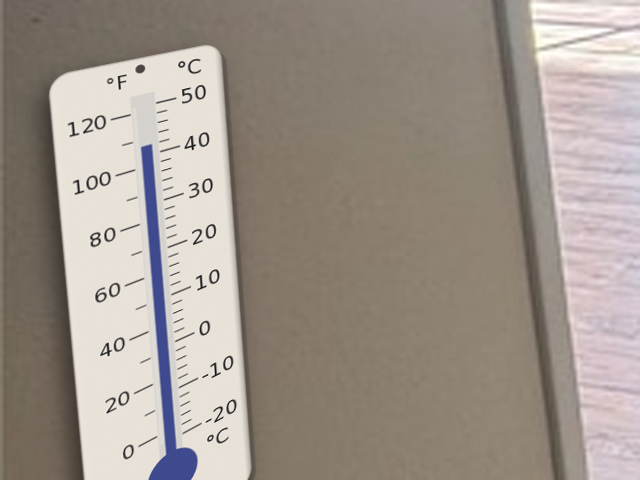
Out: 42; °C
